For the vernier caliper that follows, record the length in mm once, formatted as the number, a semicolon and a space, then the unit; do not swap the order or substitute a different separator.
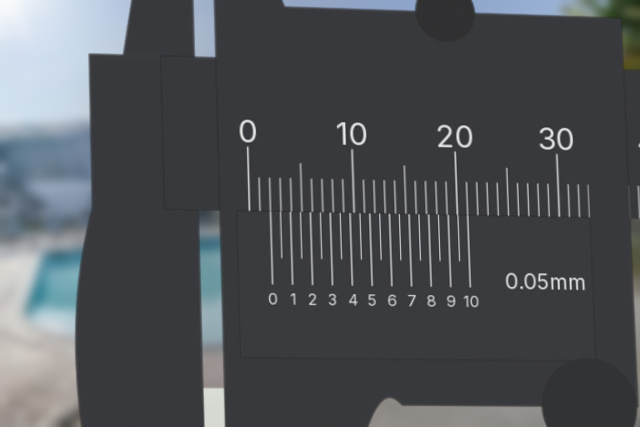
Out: 2.0; mm
